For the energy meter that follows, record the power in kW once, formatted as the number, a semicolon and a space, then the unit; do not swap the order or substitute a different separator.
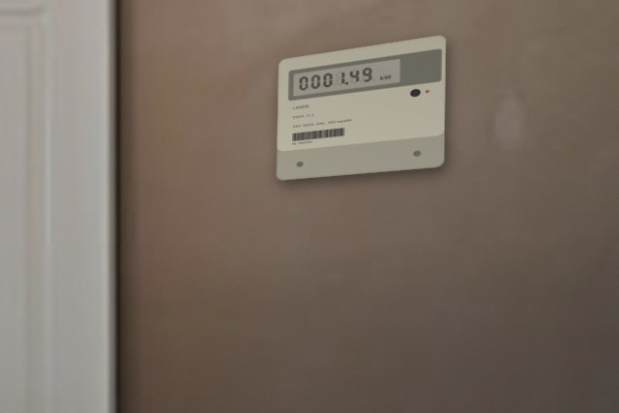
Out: 1.49; kW
